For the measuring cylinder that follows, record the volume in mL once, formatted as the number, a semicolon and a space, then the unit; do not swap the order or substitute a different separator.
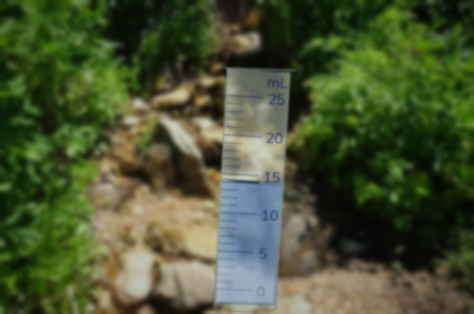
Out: 14; mL
